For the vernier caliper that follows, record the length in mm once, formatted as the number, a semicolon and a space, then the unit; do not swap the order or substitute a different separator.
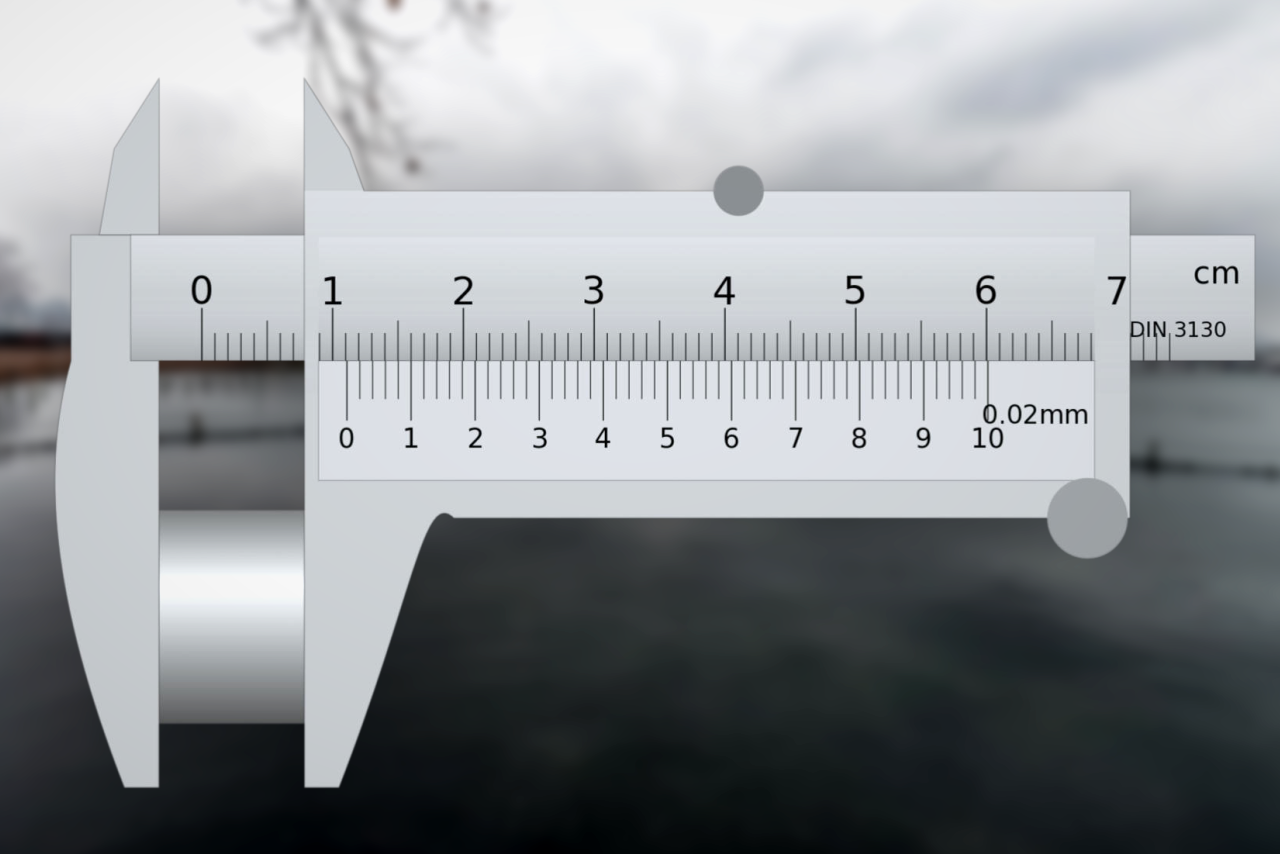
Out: 11.1; mm
